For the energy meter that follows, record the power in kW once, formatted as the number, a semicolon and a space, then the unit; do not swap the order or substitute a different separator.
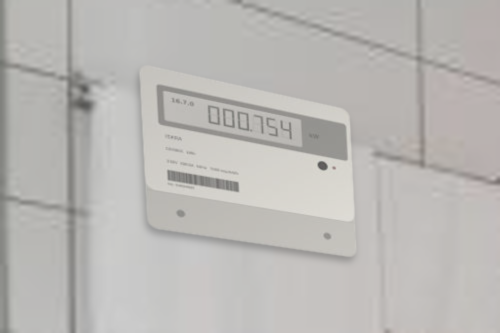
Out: 0.754; kW
